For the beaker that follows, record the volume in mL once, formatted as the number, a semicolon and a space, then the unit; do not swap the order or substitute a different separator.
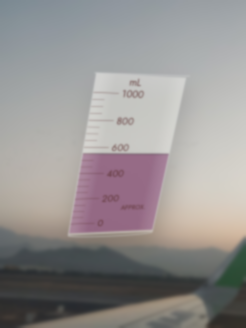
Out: 550; mL
